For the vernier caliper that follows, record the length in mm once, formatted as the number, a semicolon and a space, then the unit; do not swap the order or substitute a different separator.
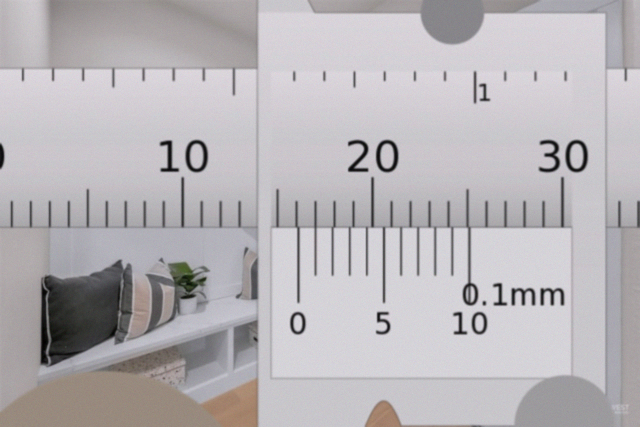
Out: 16.1; mm
